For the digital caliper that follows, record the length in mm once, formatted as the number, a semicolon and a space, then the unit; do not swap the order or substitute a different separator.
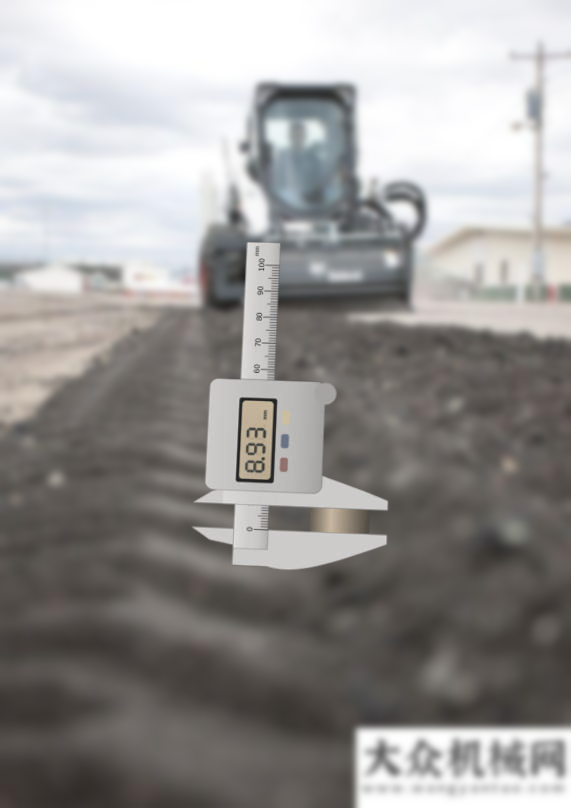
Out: 8.93; mm
